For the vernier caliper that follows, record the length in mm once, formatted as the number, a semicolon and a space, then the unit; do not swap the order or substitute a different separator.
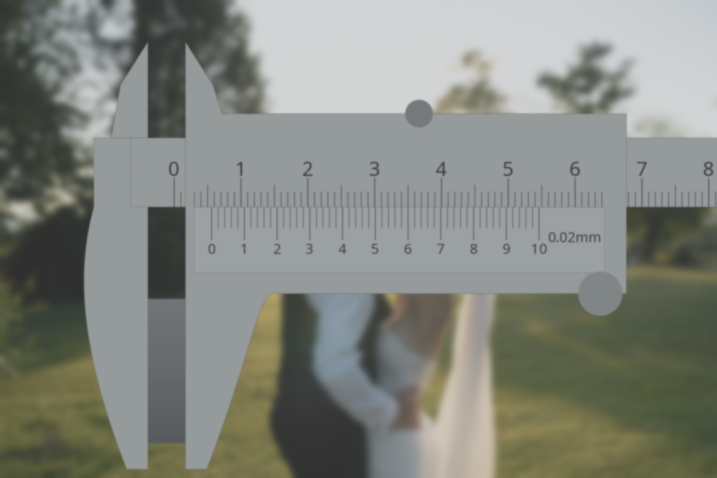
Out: 5.6; mm
